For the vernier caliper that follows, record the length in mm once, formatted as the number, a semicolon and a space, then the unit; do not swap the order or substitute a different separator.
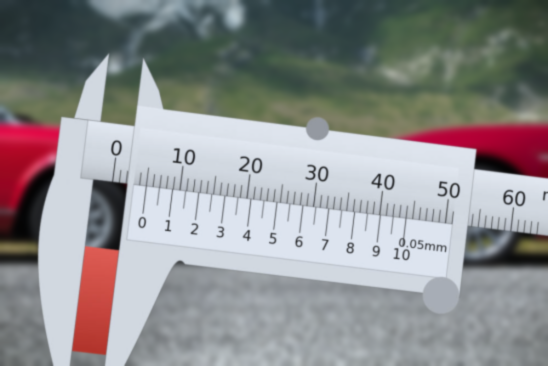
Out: 5.0; mm
